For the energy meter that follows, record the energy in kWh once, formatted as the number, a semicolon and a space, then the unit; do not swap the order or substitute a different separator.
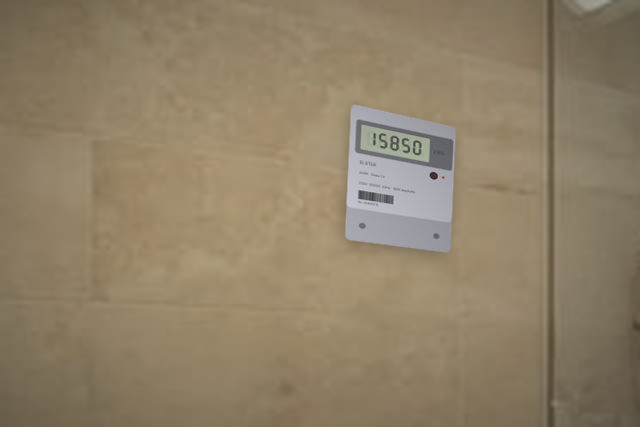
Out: 15850; kWh
